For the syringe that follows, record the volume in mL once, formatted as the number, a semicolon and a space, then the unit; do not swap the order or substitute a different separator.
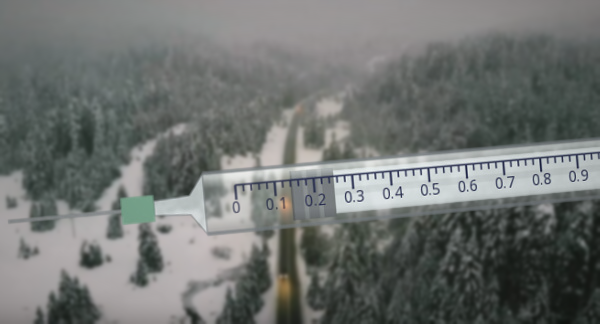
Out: 0.14; mL
